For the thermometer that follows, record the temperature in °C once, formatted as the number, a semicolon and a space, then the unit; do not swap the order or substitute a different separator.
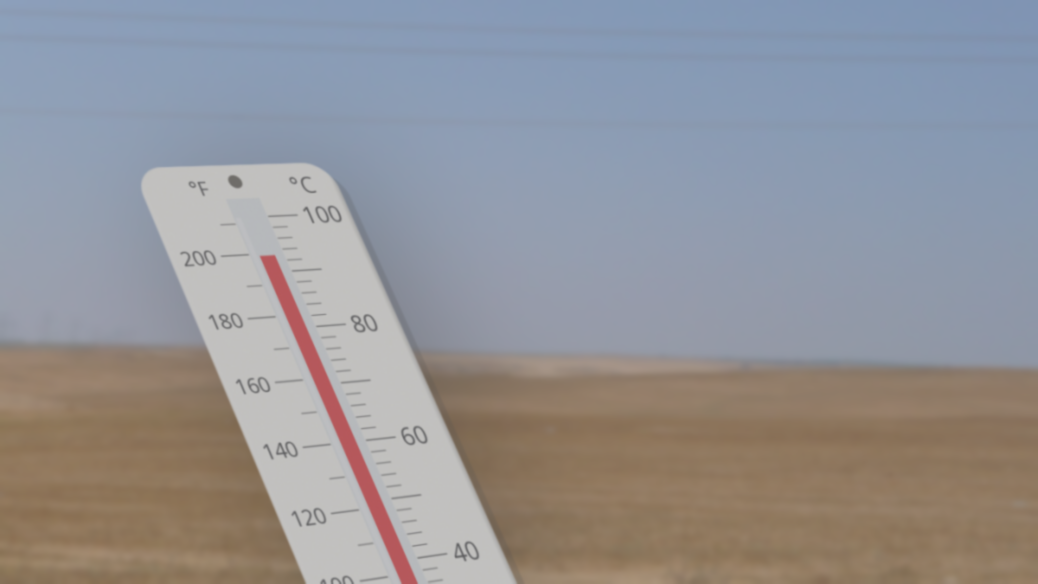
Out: 93; °C
